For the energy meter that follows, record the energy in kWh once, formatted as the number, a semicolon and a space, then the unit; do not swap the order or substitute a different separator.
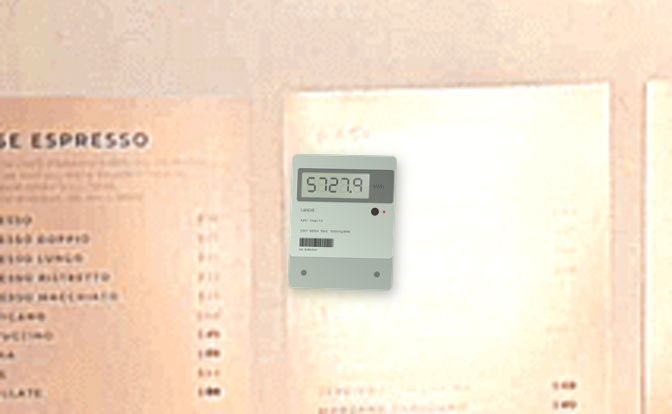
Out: 5727.9; kWh
